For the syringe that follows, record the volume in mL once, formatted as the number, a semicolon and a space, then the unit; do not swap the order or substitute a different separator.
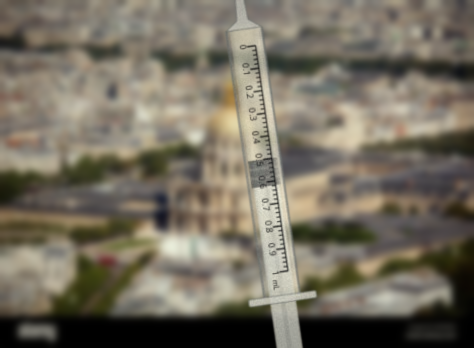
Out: 0.5; mL
